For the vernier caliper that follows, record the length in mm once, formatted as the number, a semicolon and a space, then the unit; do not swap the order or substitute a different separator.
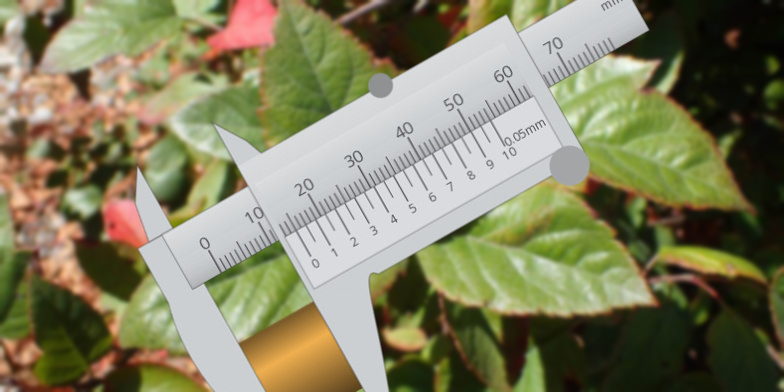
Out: 15.0; mm
